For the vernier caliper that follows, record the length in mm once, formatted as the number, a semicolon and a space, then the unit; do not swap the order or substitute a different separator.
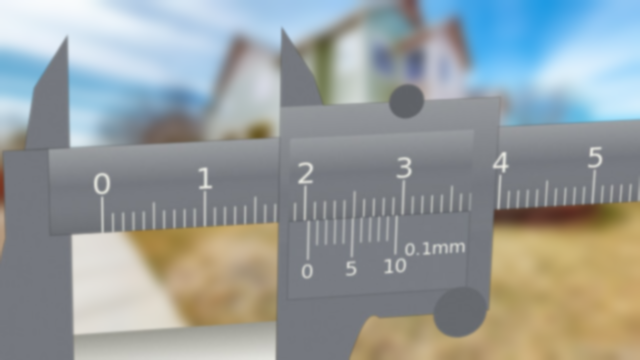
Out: 20.4; mm
